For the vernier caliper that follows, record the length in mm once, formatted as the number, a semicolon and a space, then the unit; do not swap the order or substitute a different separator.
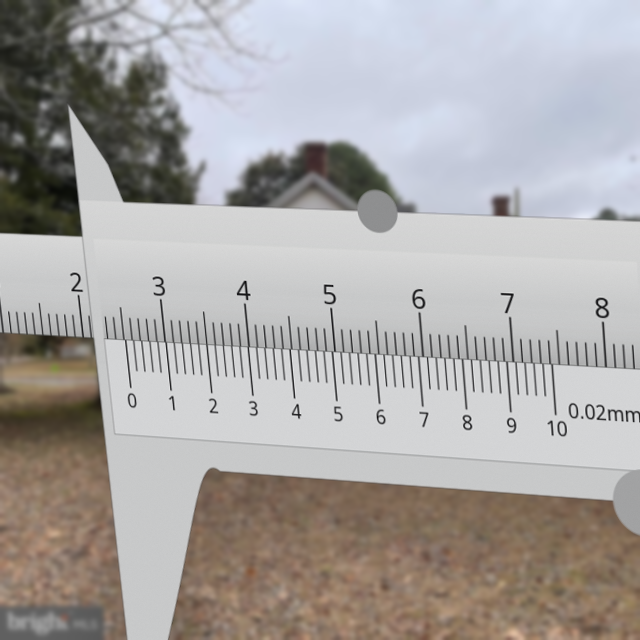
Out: 25.2; mm
